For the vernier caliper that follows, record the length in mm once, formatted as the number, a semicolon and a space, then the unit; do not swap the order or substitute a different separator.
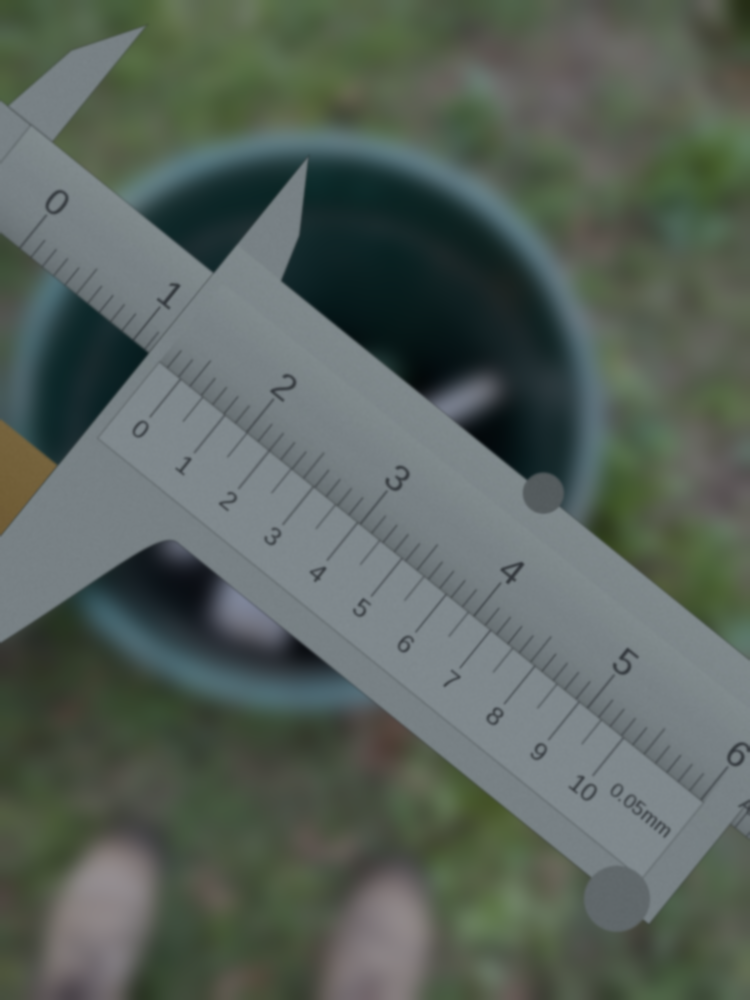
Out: 14.2; mm
